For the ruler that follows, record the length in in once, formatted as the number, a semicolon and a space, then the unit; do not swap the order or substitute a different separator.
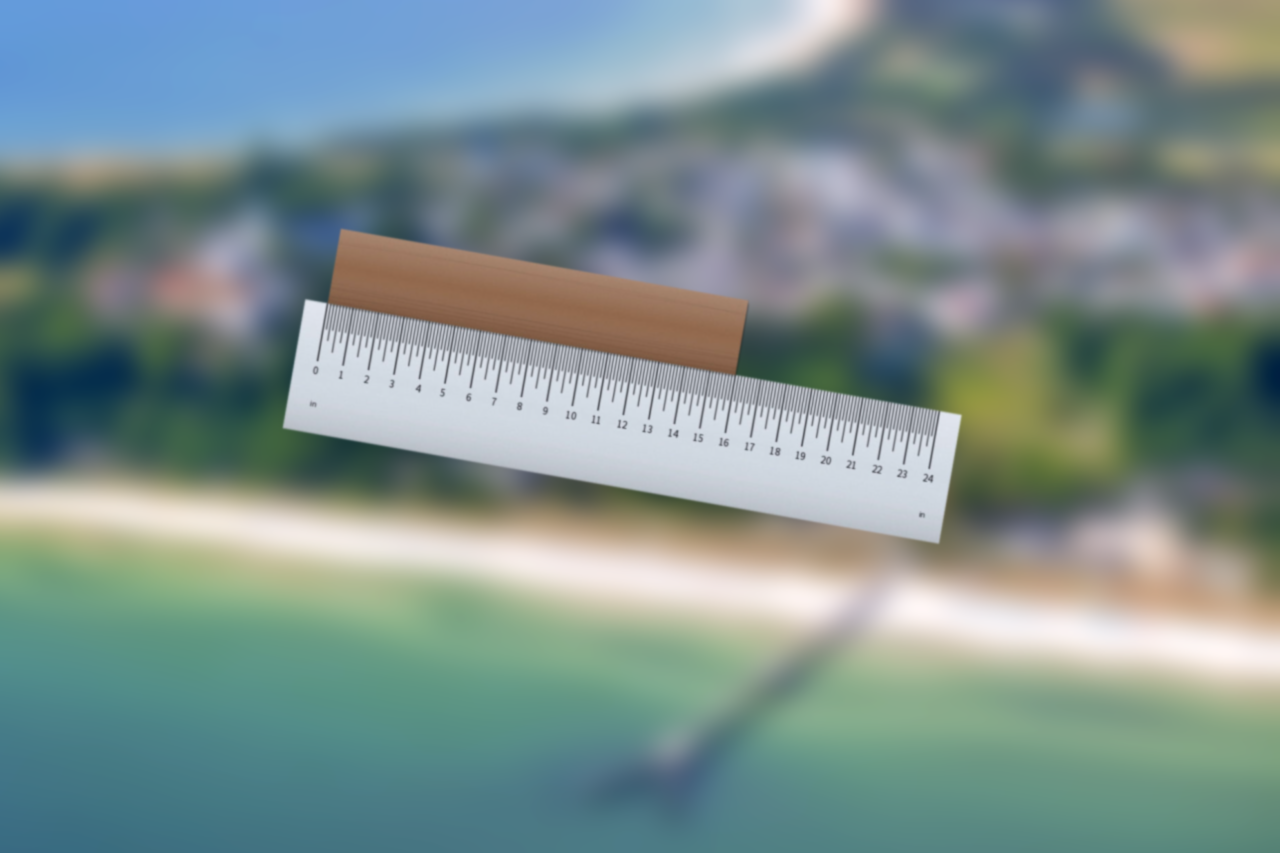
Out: 16; in
